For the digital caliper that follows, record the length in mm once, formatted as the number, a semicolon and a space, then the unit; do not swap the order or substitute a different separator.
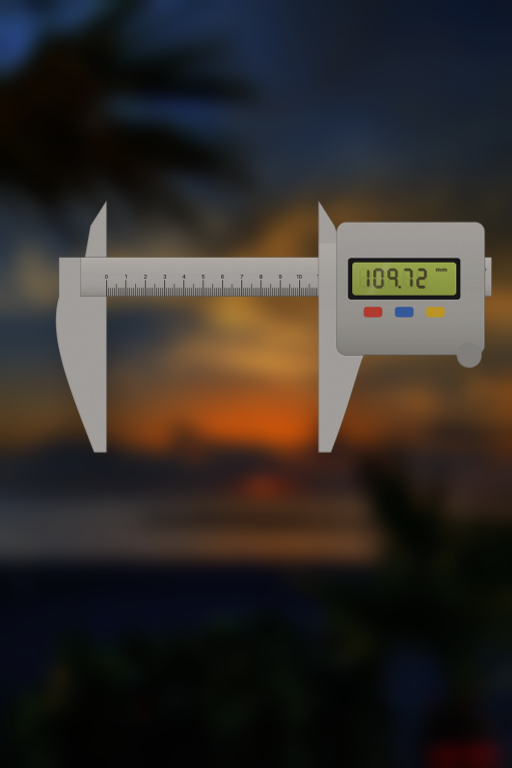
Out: 109.72; mm
